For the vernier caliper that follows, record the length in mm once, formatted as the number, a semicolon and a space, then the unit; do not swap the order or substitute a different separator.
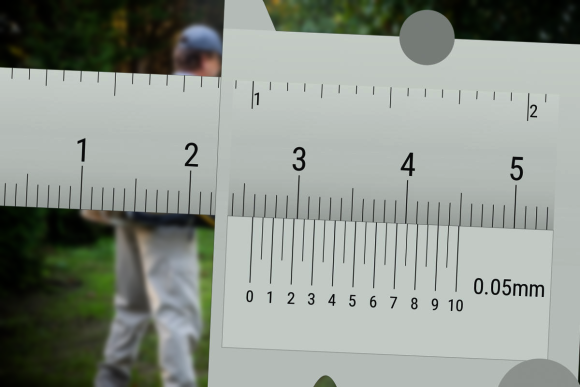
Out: 25.9; mm
